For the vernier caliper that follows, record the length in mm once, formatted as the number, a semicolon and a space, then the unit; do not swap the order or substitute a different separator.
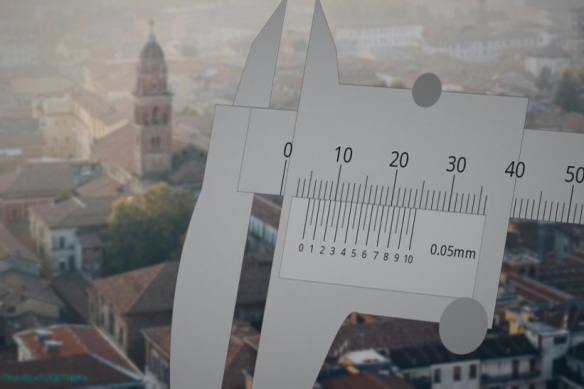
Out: 5.4; mm
